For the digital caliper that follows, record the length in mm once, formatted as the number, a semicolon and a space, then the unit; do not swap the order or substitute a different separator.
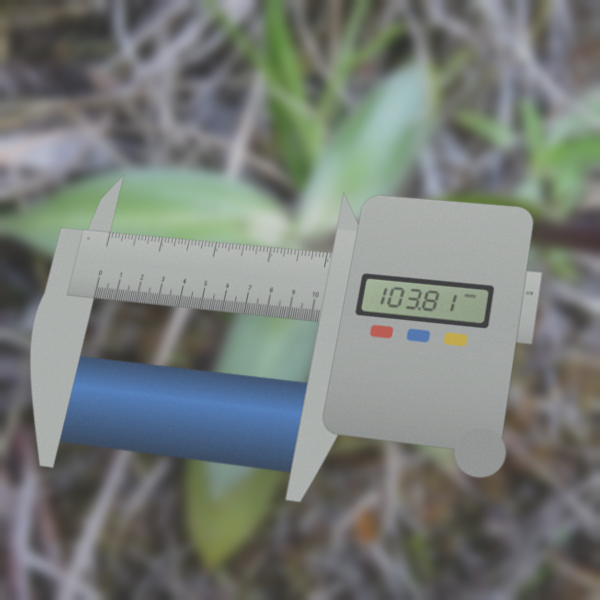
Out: 103.81; mm
